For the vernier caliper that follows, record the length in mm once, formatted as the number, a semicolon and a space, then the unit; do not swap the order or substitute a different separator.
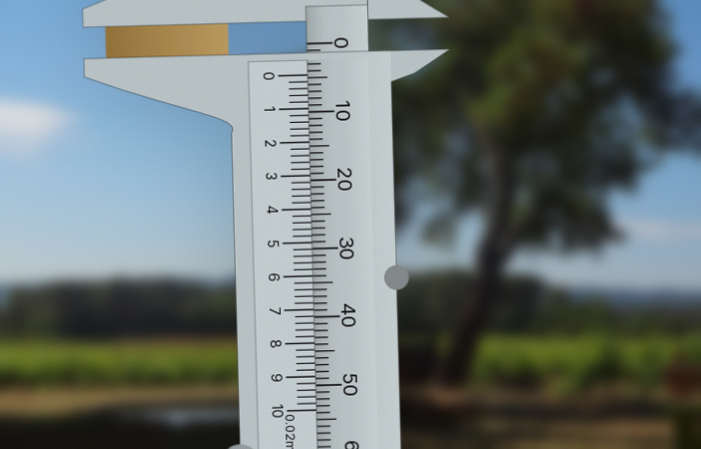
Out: 4.6; mm
